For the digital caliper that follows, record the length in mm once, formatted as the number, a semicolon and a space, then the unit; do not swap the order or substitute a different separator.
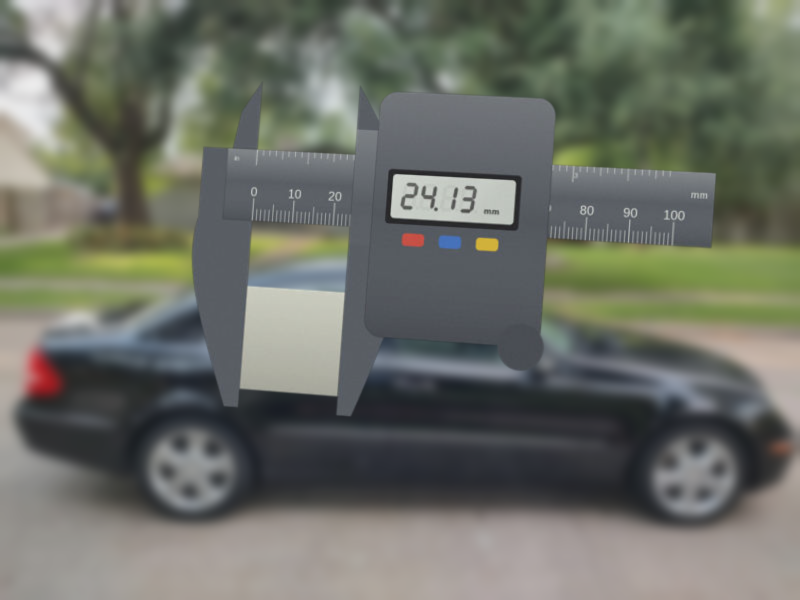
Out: 24.13; mm
